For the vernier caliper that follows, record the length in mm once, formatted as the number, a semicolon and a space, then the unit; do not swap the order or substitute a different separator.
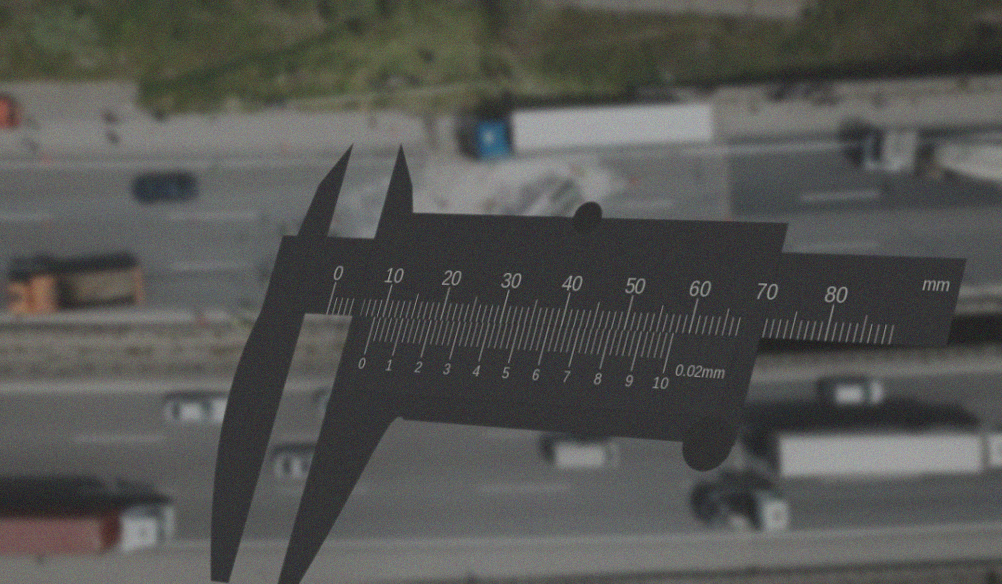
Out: 8.6; mm
